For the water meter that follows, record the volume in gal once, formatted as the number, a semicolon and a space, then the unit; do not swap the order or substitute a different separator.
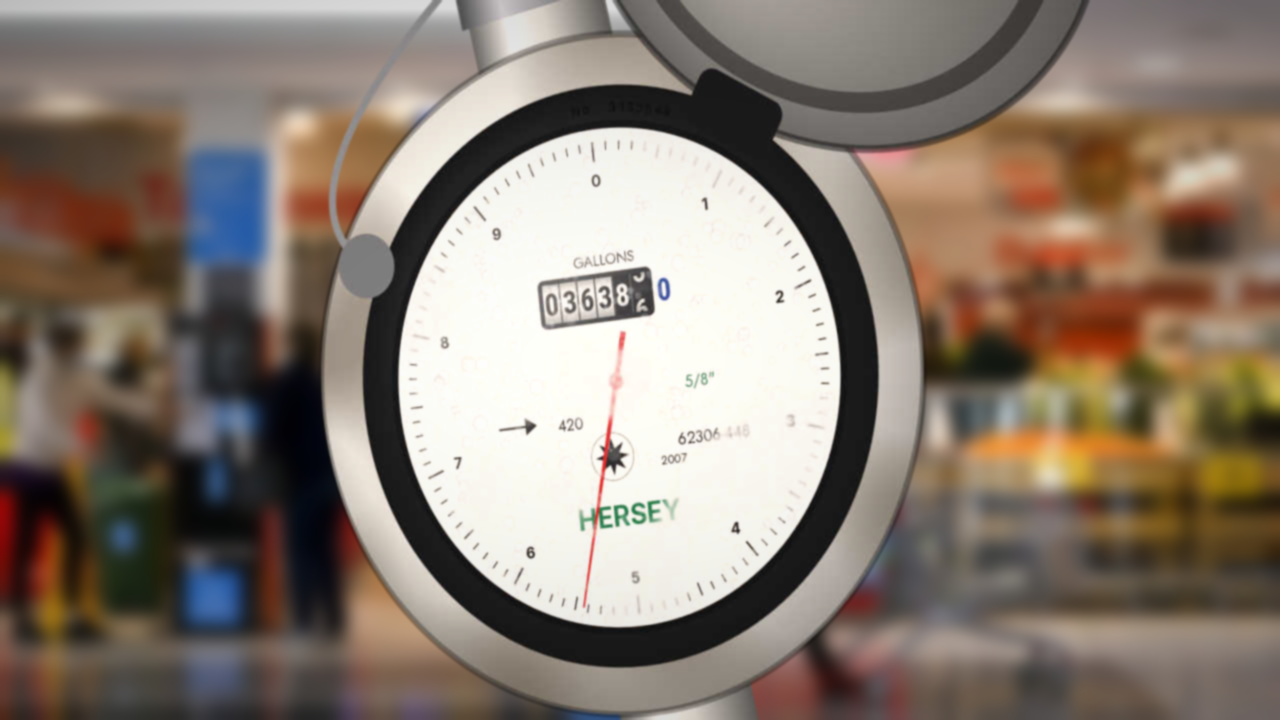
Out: 363855.4; gal
